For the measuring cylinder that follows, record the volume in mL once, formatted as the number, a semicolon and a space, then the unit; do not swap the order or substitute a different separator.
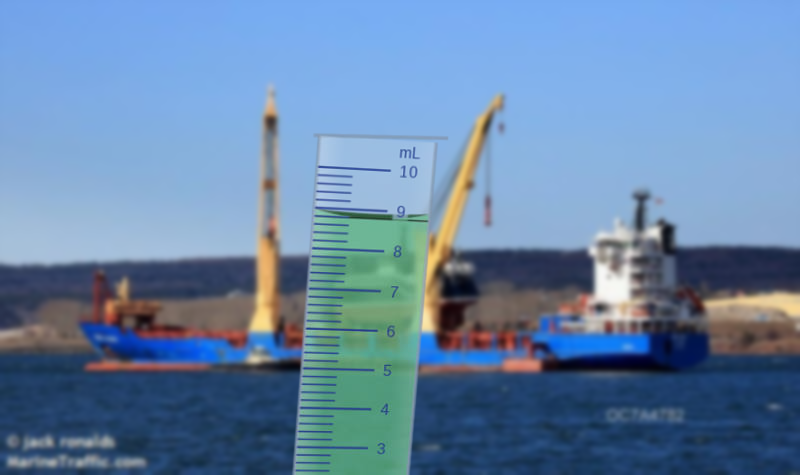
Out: 8.8; mL
